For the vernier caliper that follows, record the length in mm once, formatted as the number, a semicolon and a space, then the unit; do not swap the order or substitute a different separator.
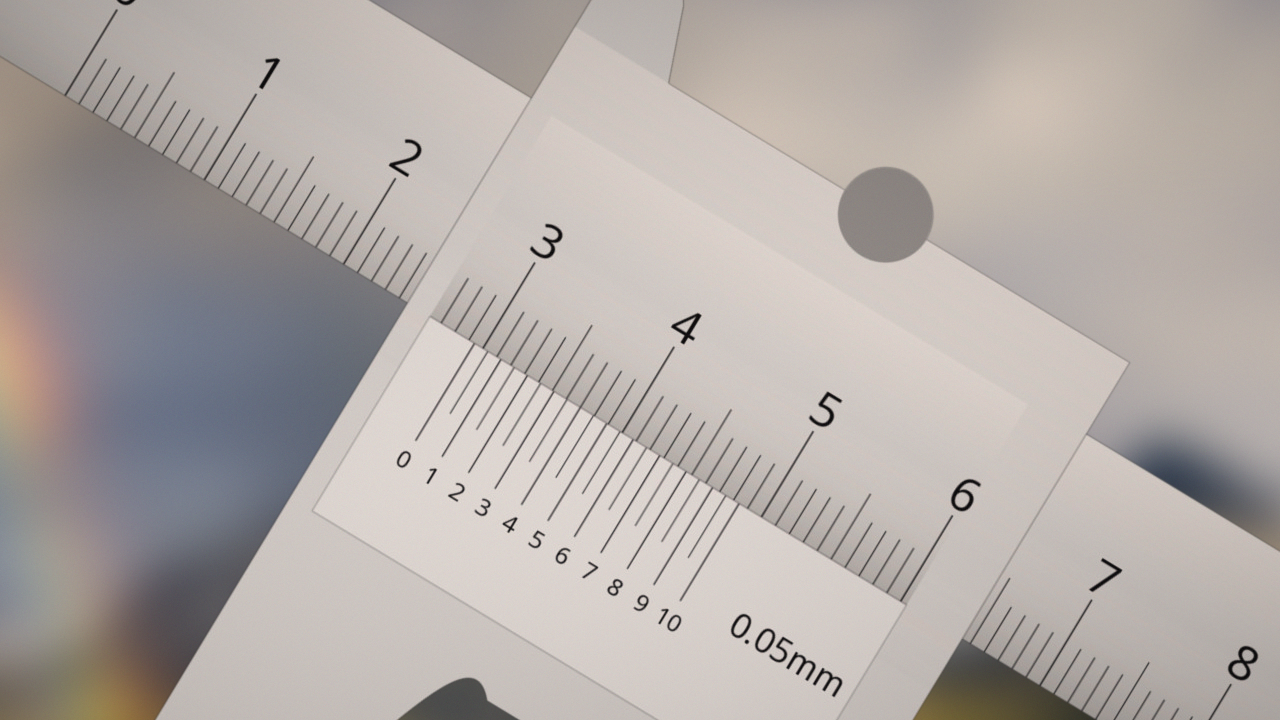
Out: 29.4; mm
